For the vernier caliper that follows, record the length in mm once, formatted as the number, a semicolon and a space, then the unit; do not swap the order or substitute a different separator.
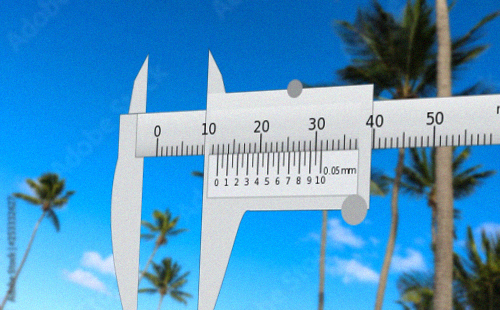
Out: 12.0; mm
